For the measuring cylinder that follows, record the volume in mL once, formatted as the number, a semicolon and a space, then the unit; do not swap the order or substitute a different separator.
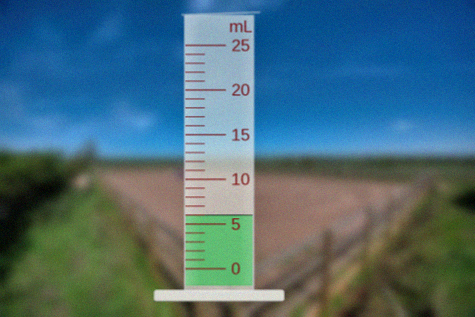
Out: 6; mL
